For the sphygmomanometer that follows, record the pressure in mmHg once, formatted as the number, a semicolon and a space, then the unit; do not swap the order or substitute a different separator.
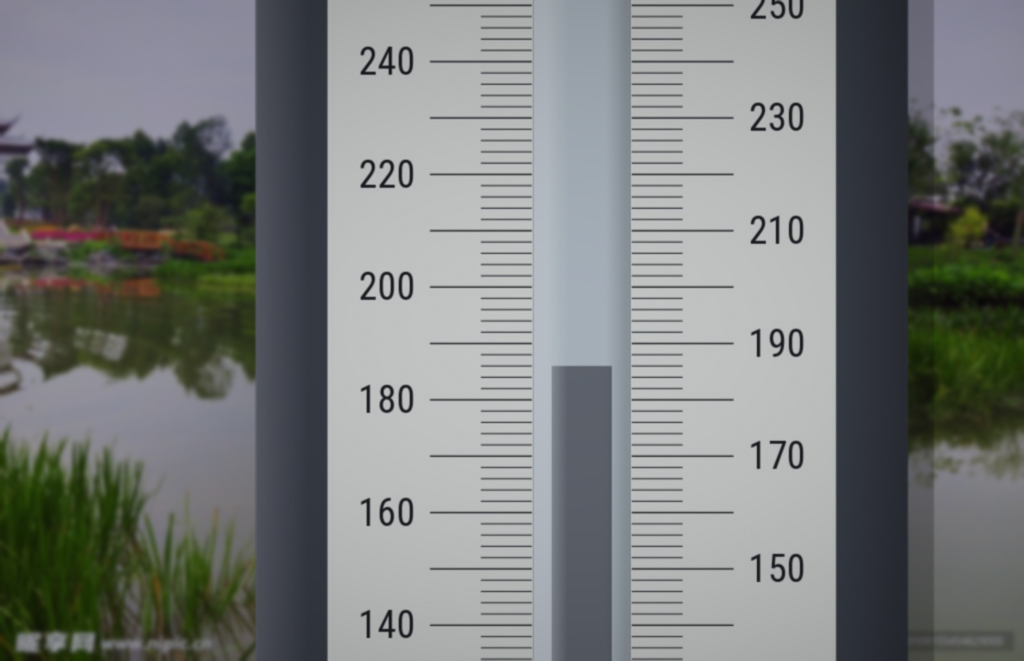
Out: 186; mmHg
